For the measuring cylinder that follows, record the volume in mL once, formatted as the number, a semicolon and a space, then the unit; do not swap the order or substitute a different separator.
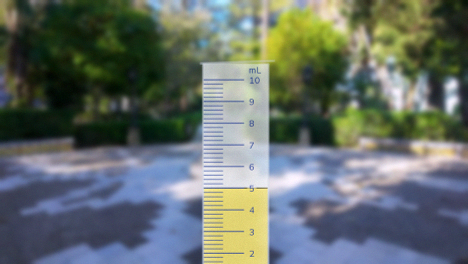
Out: 5; mL
